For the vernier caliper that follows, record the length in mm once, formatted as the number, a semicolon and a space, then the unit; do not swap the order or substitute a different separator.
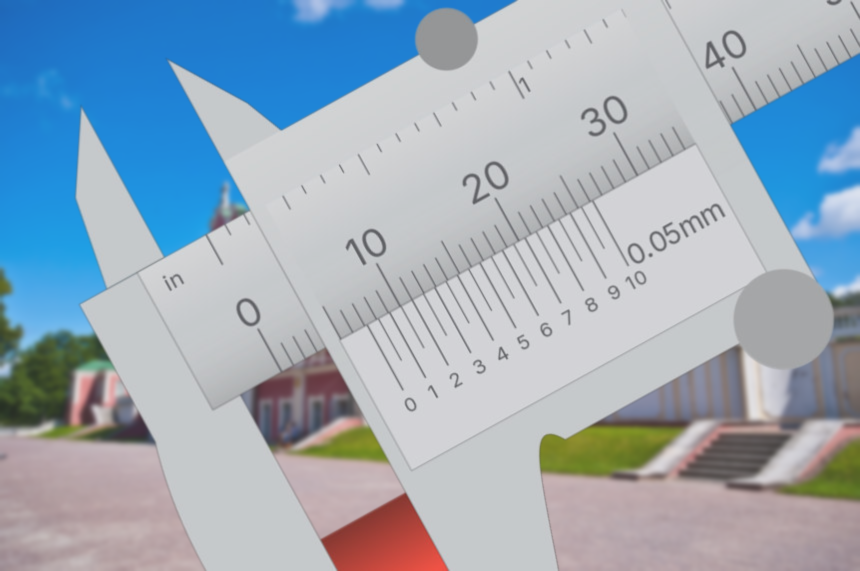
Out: 7.2; mm
